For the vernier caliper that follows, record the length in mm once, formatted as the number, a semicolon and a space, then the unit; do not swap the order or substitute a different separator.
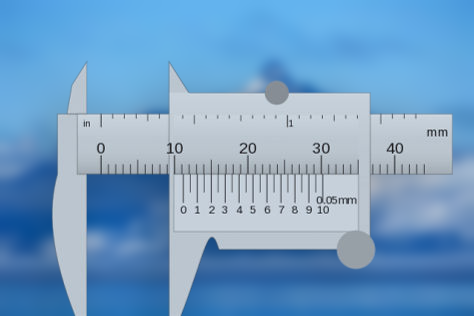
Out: 11.2; mm
